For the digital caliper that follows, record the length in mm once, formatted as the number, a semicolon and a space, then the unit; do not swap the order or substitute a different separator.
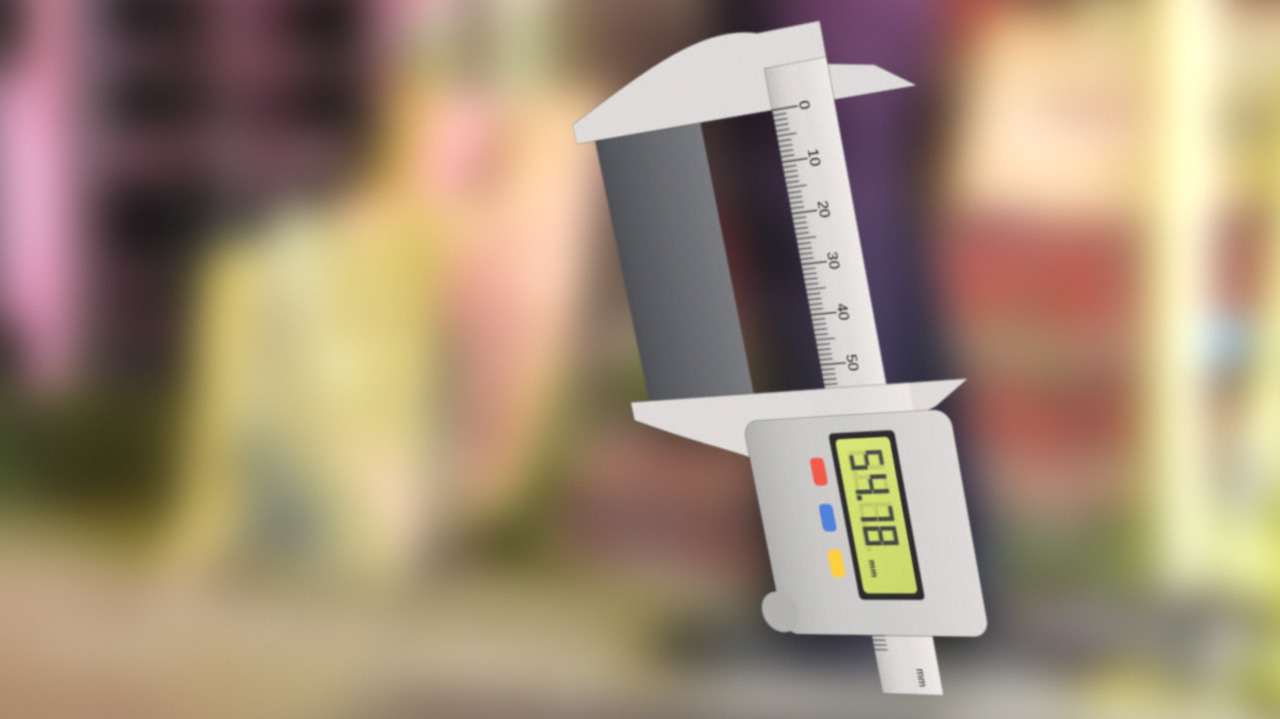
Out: 54.78; mm
